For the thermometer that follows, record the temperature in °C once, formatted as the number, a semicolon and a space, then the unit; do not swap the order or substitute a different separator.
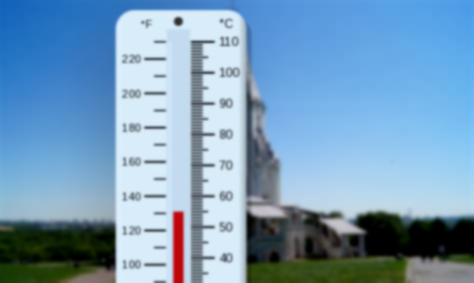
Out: 55; °C
